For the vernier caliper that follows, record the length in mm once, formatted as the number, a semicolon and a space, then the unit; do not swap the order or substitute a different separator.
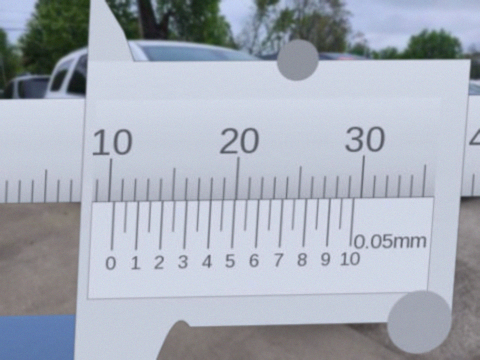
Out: 10.4; mm
